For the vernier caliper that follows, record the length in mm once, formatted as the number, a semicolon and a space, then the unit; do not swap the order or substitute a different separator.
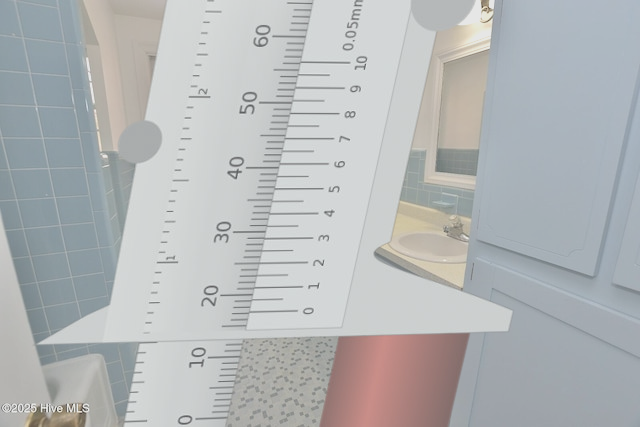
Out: 17.2; mm
